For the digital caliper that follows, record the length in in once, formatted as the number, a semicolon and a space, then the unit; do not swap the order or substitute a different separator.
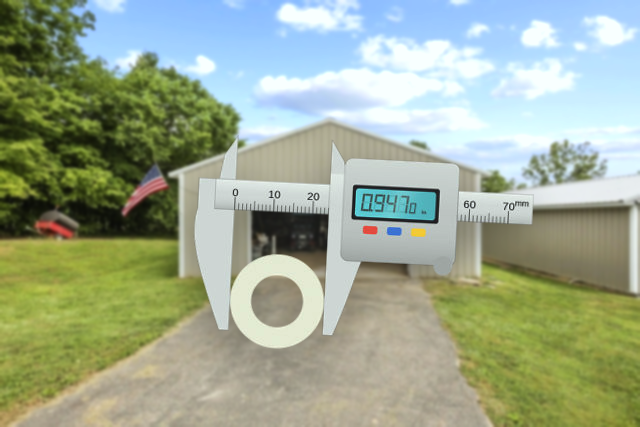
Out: 0.9470; in
